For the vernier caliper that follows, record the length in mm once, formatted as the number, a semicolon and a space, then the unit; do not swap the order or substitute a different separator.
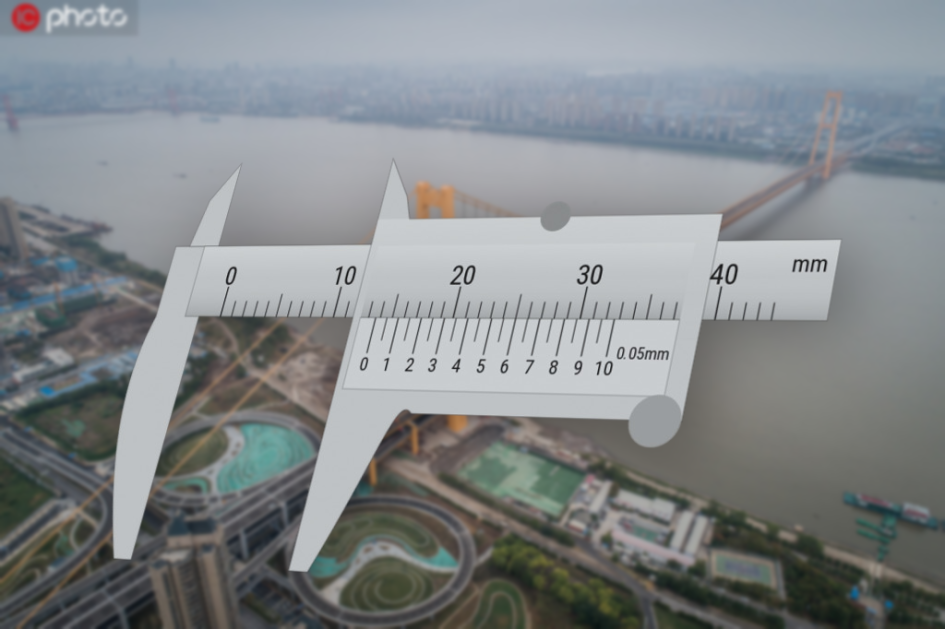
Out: 13.6; mm
